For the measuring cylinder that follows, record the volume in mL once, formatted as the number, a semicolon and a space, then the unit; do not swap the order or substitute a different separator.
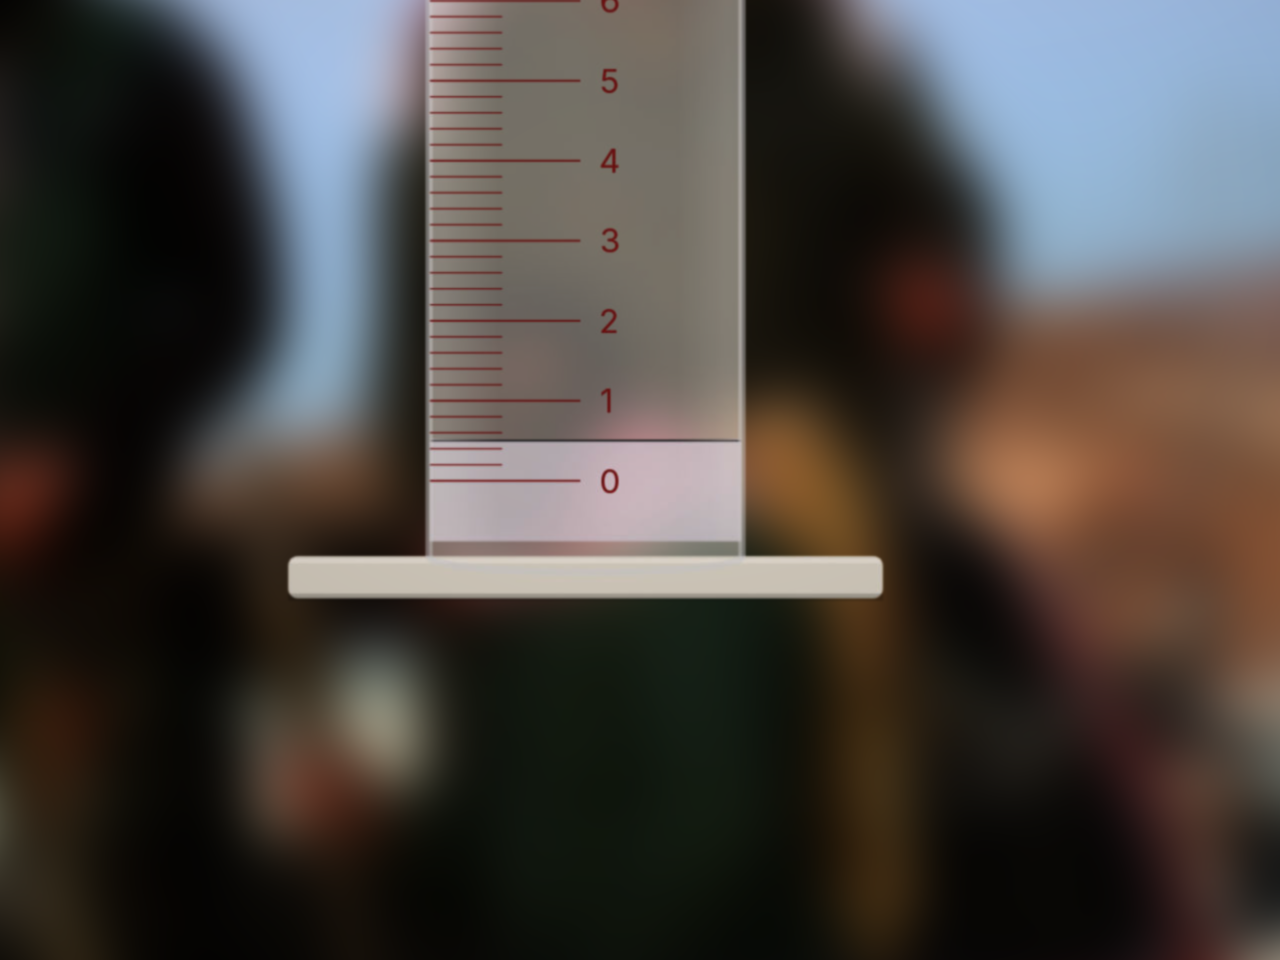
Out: 0.5; mL
